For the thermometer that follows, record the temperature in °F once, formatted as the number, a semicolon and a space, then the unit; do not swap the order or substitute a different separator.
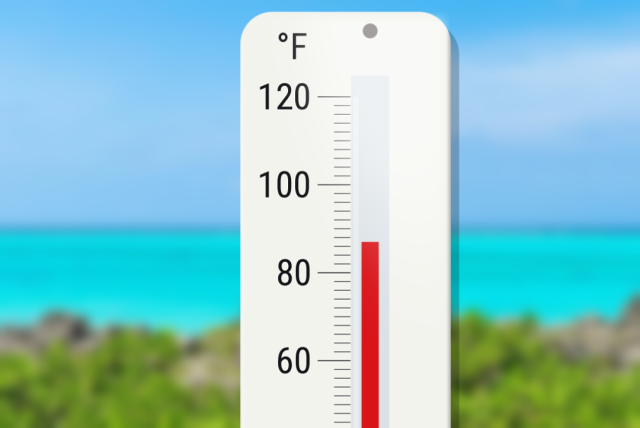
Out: 87; °F
